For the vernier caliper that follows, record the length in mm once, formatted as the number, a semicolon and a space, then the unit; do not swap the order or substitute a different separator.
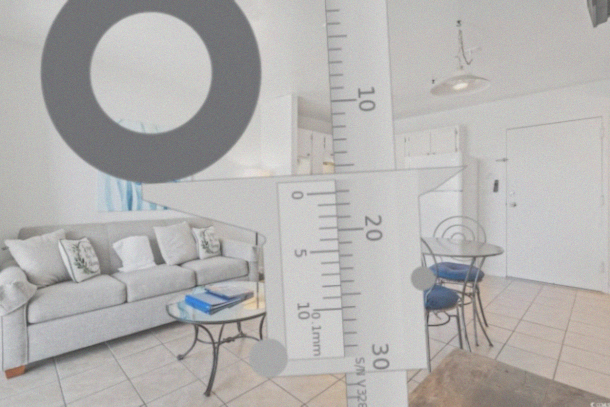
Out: 17.1; mm
